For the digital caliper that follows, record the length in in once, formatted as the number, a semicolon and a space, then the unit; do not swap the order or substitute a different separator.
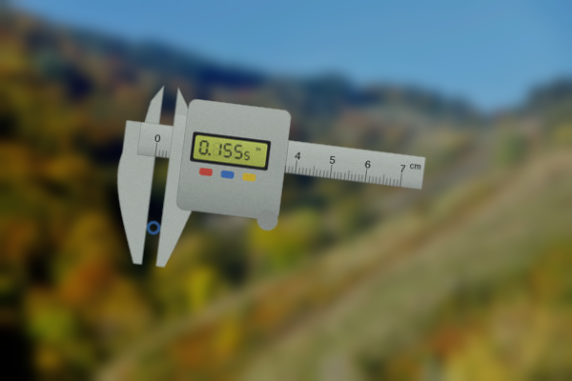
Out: 0.1555; in
